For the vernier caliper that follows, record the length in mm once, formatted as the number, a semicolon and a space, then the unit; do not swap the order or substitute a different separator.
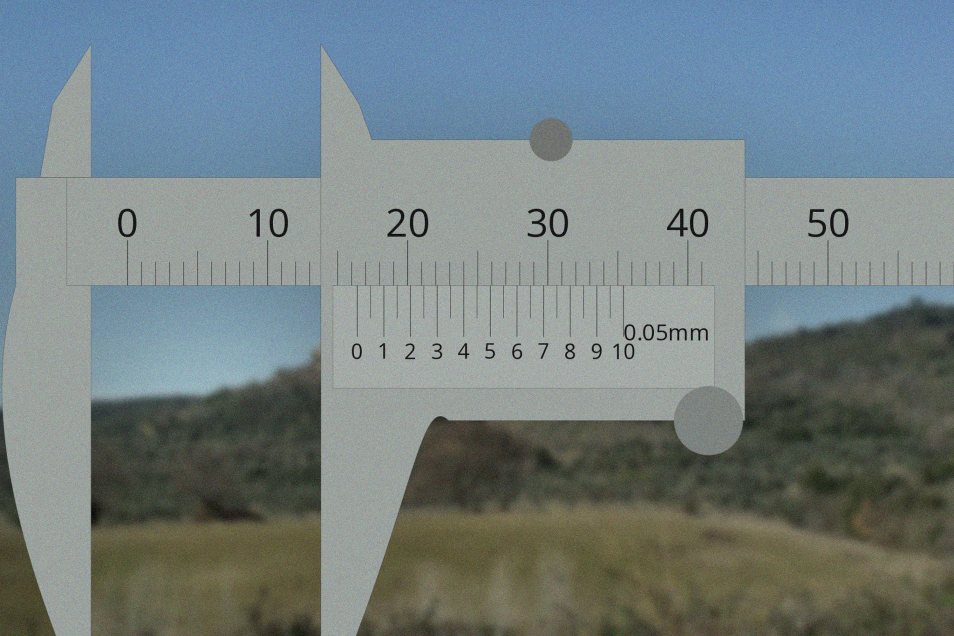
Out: 16.4; mm
